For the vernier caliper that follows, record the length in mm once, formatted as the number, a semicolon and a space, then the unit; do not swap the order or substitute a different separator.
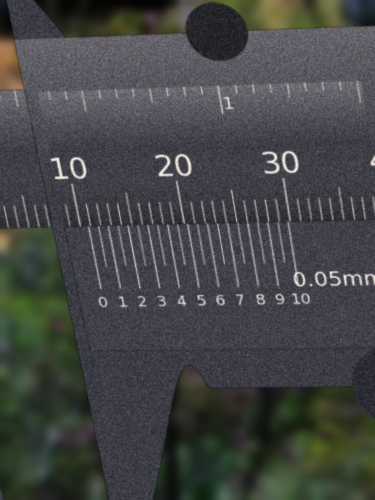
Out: 10.8; mm
